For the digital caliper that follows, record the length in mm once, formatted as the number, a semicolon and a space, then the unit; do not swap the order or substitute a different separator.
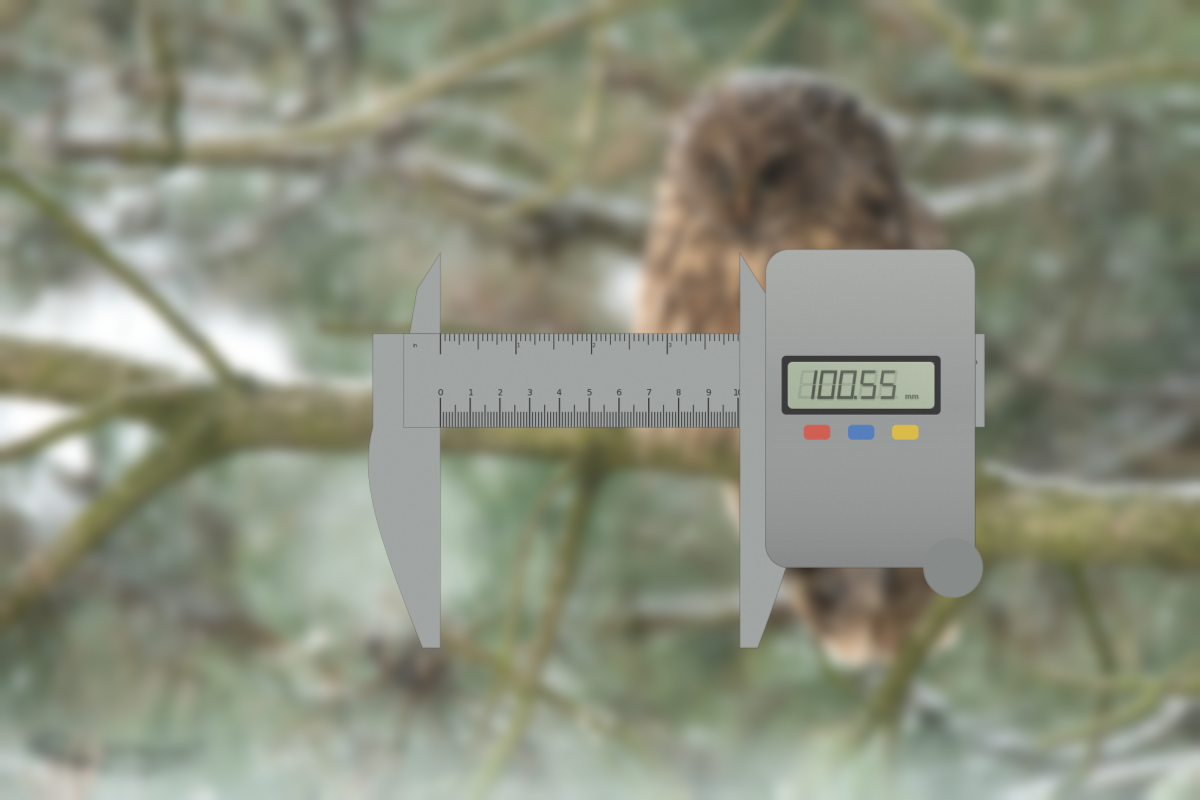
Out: 100.55; mm
